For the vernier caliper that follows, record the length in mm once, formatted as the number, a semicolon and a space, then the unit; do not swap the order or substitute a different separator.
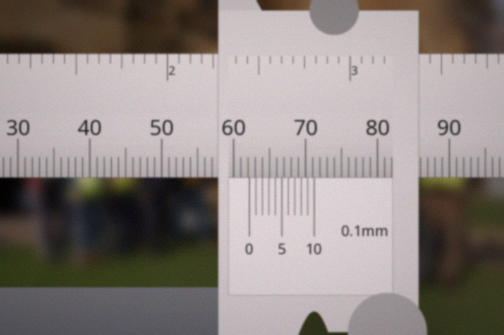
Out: 62.2; mm
